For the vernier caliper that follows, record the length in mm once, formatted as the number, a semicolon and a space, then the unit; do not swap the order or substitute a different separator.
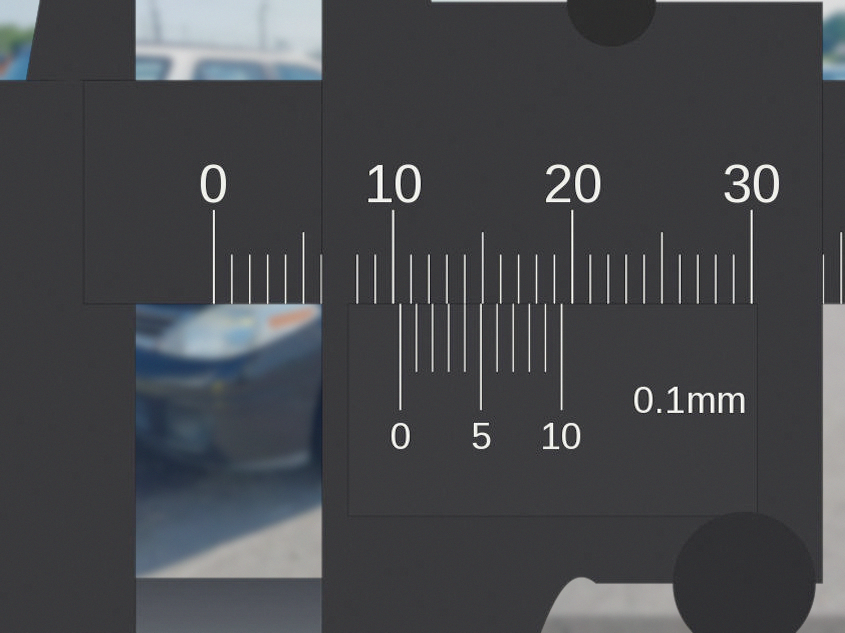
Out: 10.4; mm
